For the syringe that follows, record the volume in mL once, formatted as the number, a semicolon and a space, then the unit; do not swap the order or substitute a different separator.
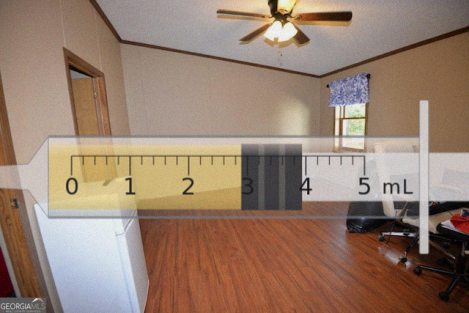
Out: 2.9; mL
